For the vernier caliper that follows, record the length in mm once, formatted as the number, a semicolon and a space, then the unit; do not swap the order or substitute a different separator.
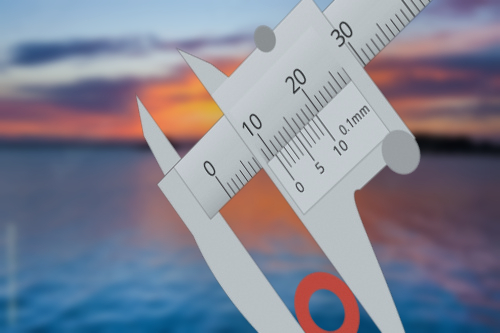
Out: 10.4; mm
